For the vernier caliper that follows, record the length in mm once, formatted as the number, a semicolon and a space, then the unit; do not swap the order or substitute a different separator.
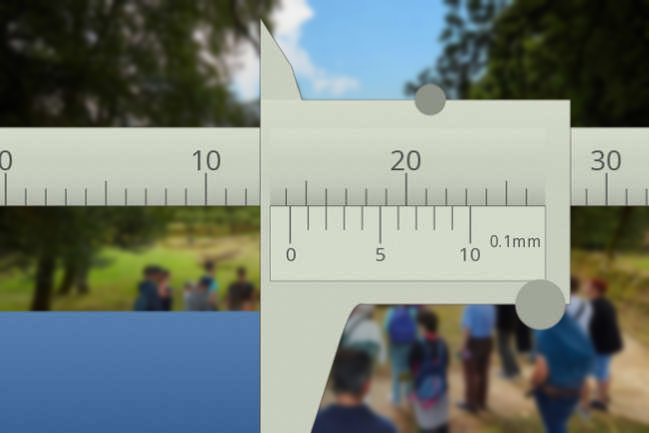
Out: 14.2; mm
